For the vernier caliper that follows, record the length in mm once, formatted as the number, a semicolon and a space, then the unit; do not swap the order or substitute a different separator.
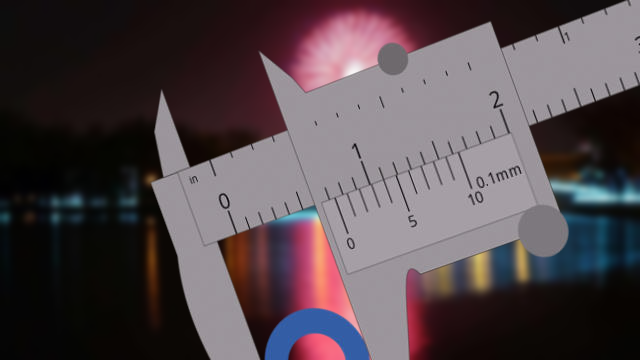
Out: 7.4; mm
